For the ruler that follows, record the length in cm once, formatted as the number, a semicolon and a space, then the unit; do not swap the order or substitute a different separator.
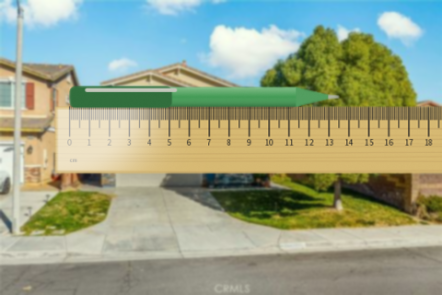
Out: 13.5; cm
